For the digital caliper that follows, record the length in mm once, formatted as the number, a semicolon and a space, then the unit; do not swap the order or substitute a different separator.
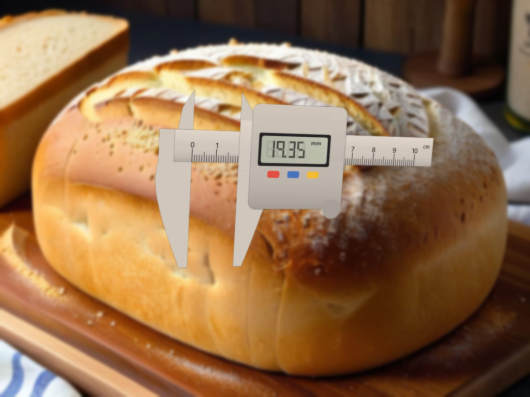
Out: 19.35; mm
